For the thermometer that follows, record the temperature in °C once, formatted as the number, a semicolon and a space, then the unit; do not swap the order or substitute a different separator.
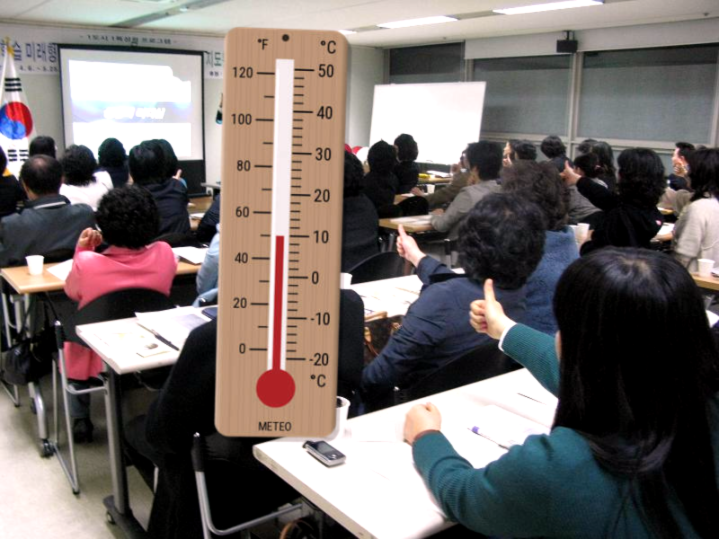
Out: 10; °C
